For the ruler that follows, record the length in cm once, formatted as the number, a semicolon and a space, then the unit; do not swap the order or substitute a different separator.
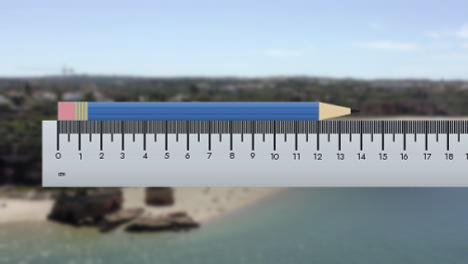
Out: 14; cm
